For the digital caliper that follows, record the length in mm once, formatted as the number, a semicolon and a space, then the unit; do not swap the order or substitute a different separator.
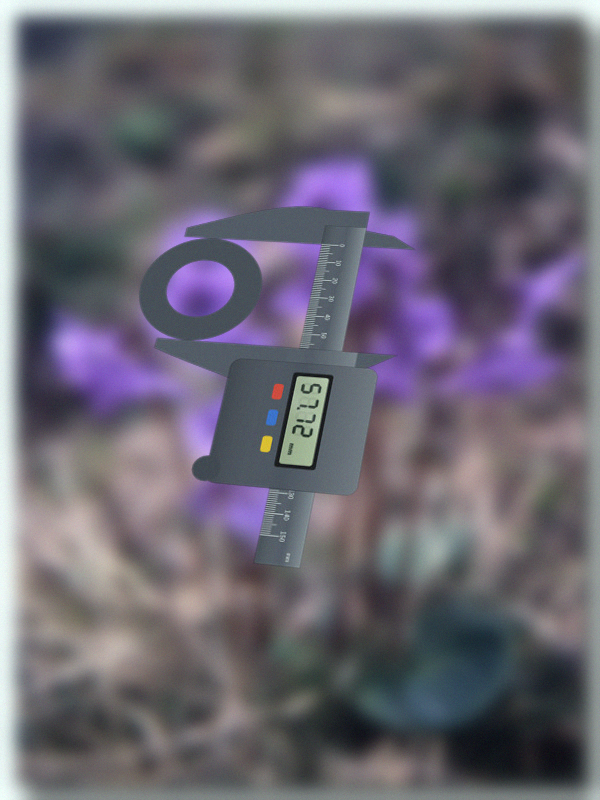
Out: 57.72; mm
